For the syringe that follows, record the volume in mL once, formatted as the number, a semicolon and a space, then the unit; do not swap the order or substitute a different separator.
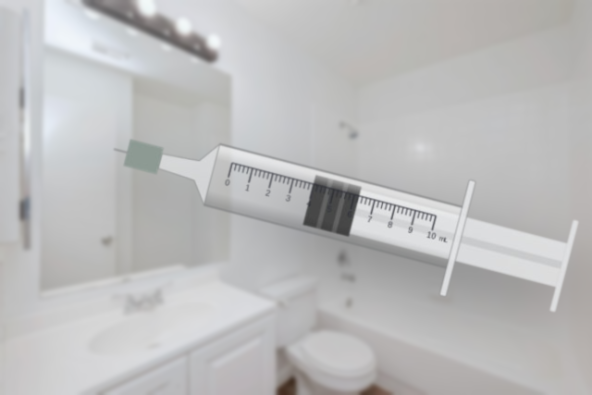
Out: 4; mL
